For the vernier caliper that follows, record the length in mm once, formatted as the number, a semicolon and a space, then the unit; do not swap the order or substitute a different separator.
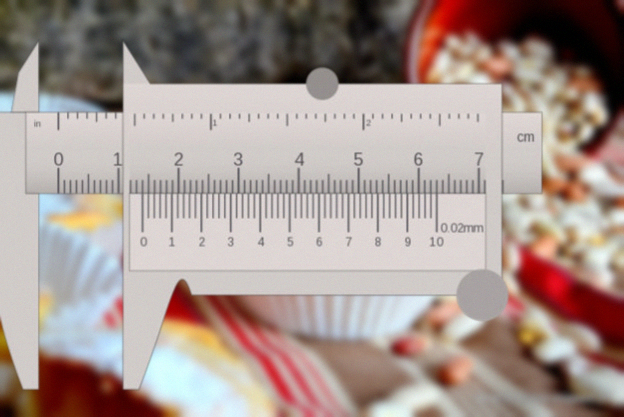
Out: 14.0; mm
